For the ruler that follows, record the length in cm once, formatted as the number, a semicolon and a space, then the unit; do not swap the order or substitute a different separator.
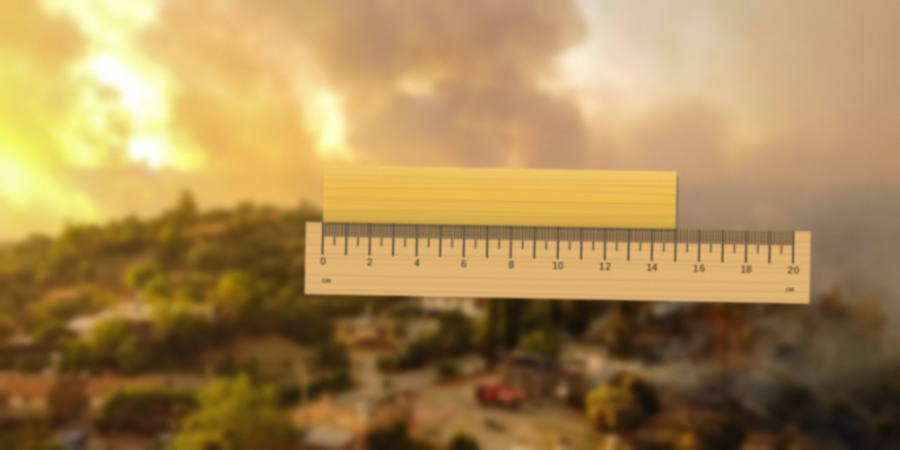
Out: 15; cm
